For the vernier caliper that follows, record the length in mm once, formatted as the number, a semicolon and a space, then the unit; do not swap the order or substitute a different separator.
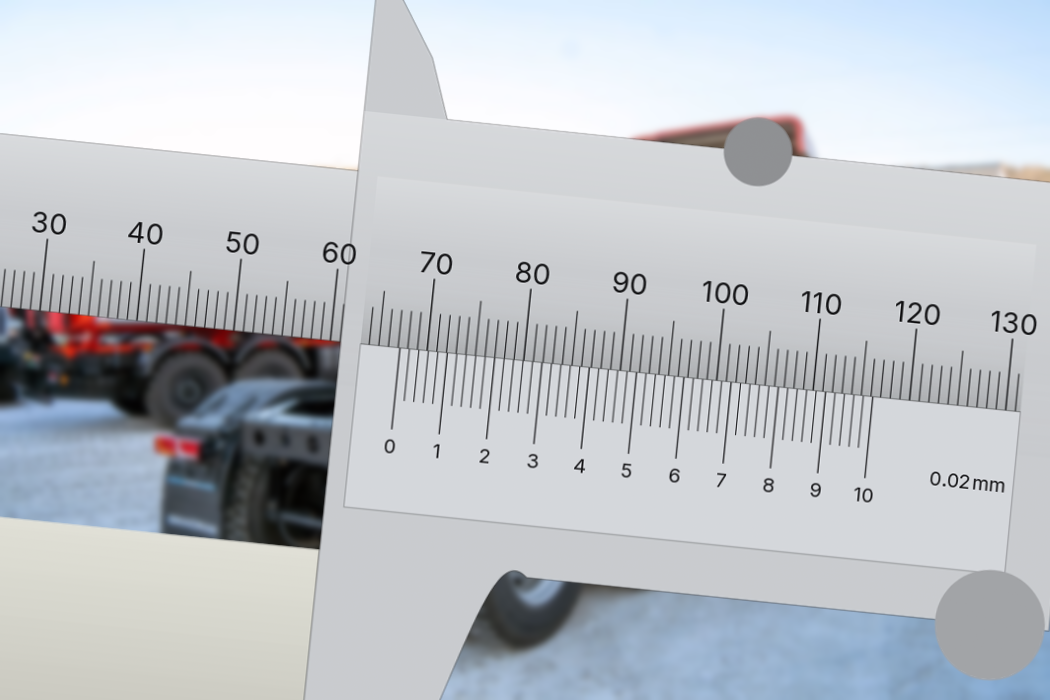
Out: 67.2; mm
